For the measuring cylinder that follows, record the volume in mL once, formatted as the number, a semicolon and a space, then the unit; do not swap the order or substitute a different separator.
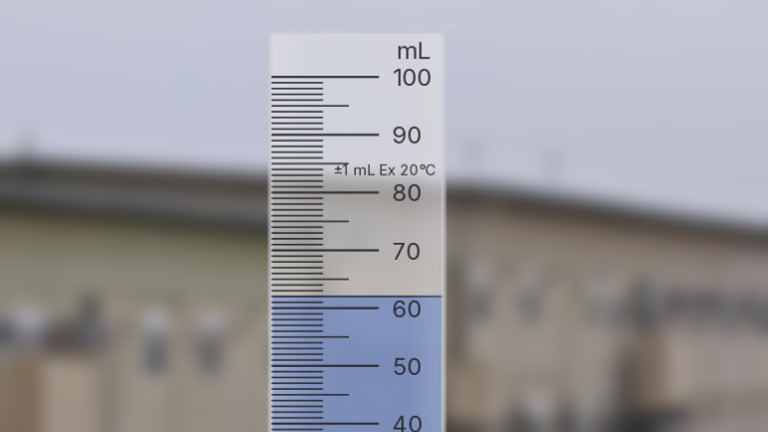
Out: 62; mL
